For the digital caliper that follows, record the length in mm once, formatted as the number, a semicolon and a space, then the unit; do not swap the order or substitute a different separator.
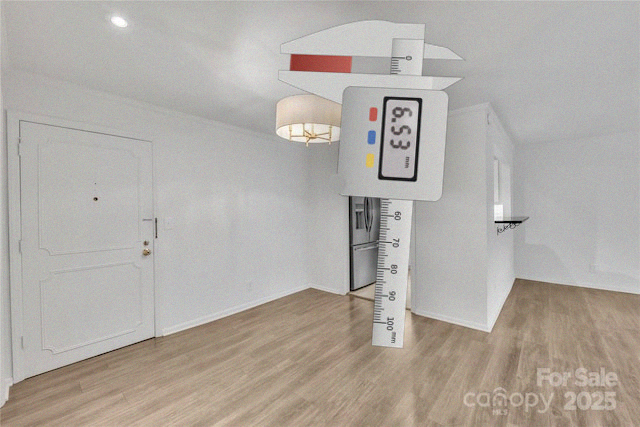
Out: 6.53; mm
